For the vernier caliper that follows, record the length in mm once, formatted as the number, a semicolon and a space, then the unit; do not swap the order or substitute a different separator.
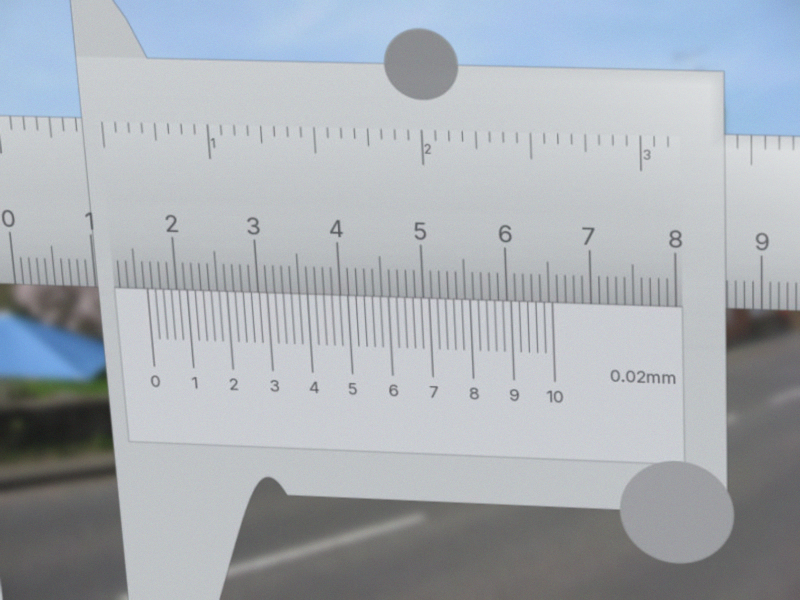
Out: 16.4; mm
